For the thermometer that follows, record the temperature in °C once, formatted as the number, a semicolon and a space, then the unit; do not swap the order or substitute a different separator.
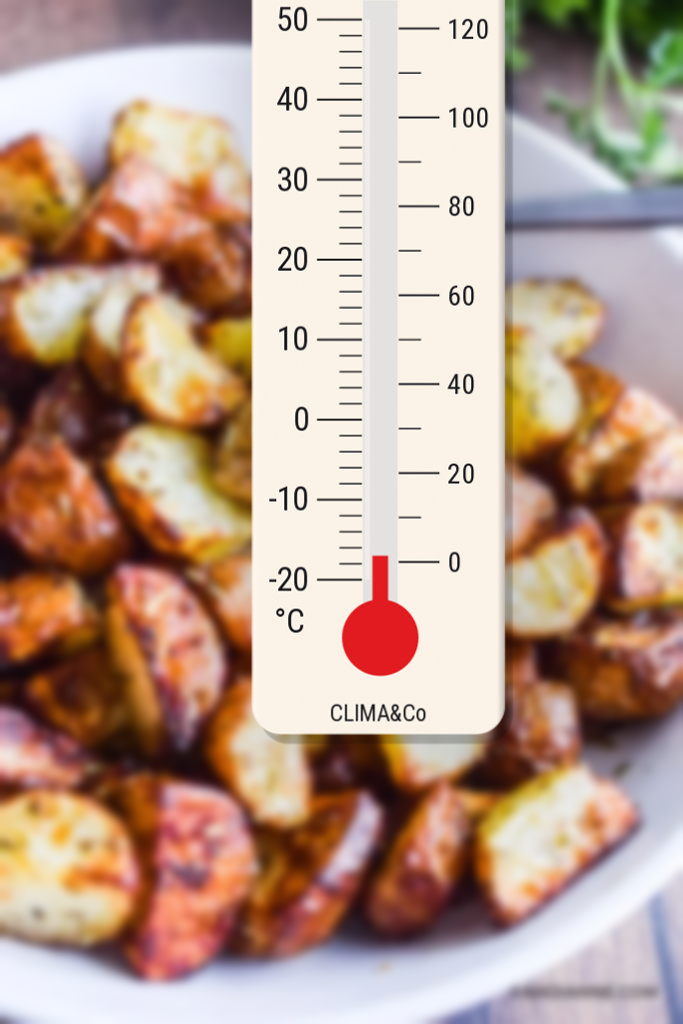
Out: -17; °C
